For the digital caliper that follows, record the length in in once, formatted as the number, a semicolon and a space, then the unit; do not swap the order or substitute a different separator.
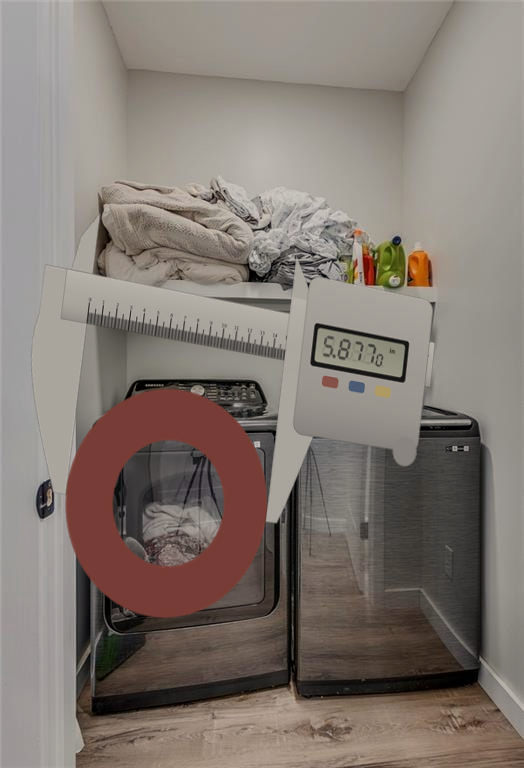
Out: 5.8770; in
